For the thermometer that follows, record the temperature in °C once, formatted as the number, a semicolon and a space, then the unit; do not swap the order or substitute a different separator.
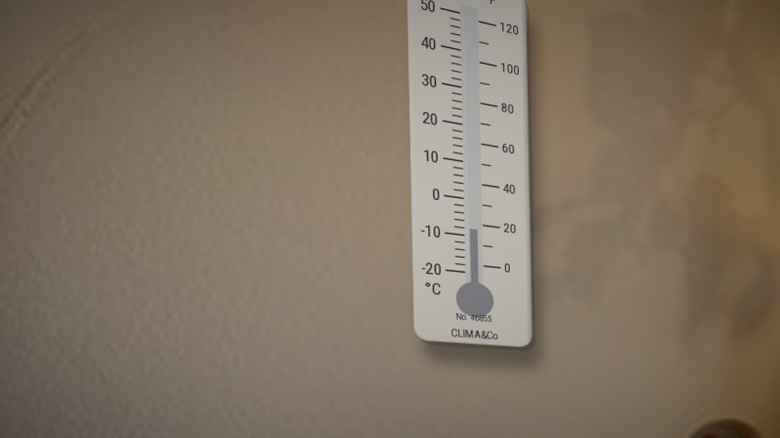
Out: -8; °C
